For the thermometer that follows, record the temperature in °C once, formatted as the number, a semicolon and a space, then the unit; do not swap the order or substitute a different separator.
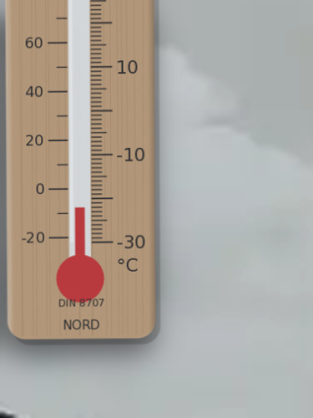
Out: -22; °C
